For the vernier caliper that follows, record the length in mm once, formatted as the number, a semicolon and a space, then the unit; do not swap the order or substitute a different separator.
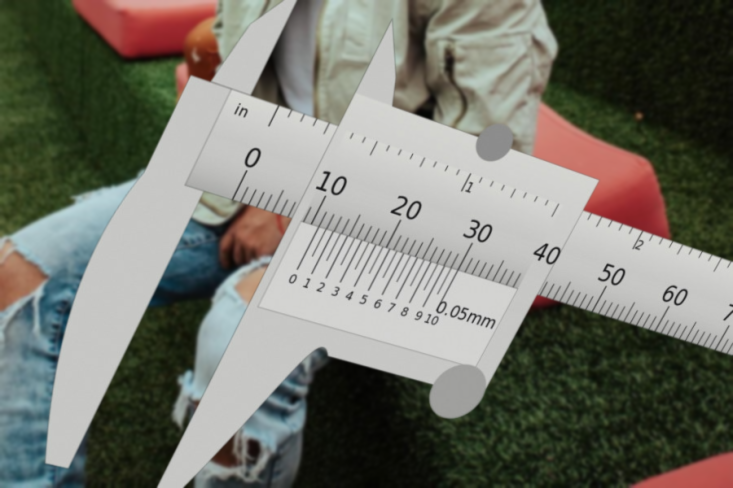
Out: 11.0; mm
